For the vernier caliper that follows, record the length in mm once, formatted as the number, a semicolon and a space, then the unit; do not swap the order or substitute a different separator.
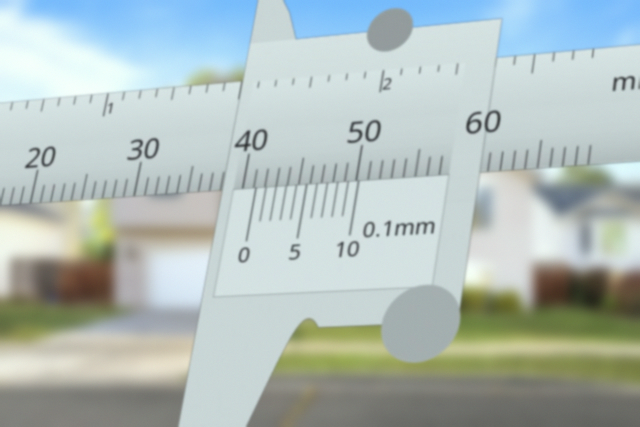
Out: 41.2; mm
